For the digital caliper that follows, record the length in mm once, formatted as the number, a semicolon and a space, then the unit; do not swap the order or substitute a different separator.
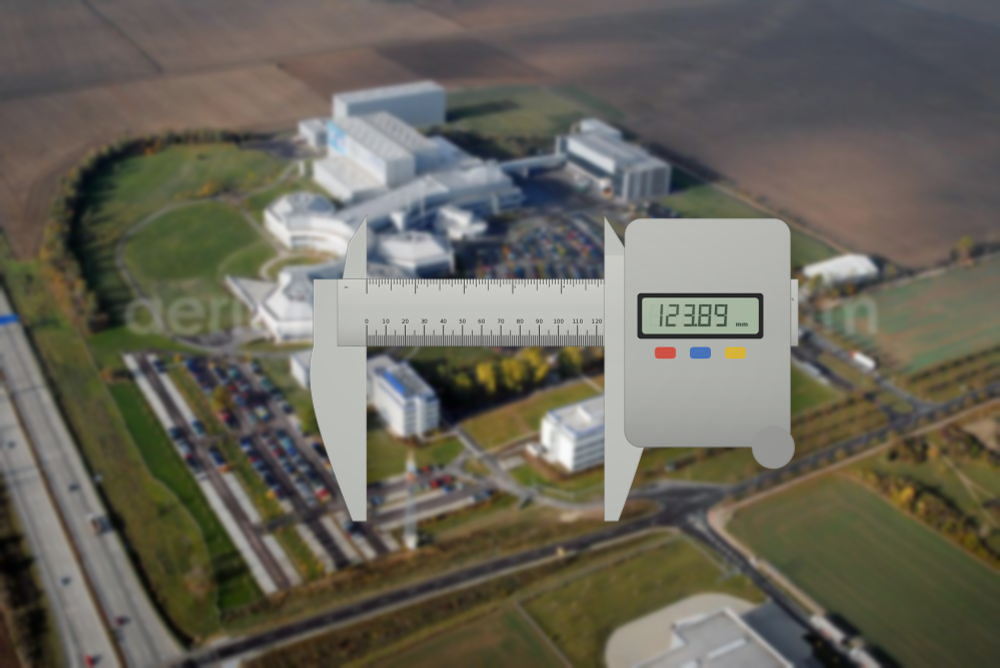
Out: 123.89; mm
